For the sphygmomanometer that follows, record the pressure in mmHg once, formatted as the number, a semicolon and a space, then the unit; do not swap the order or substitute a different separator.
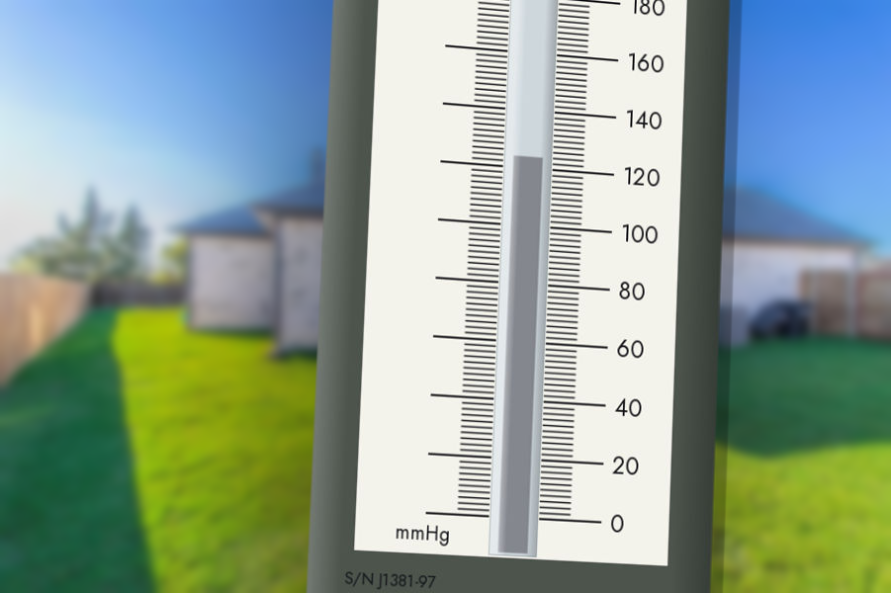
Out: 124; mmHg
